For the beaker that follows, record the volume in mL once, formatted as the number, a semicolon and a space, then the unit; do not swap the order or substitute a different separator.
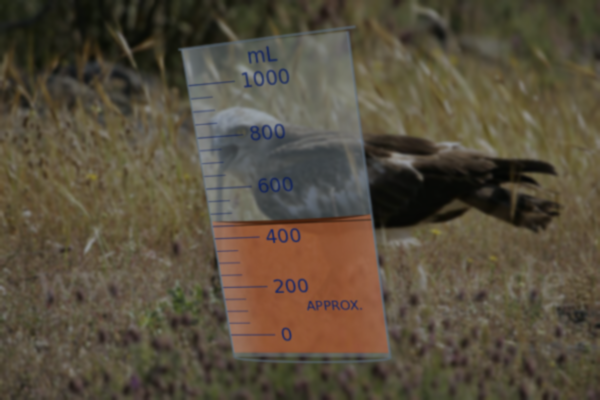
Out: 450; mL
